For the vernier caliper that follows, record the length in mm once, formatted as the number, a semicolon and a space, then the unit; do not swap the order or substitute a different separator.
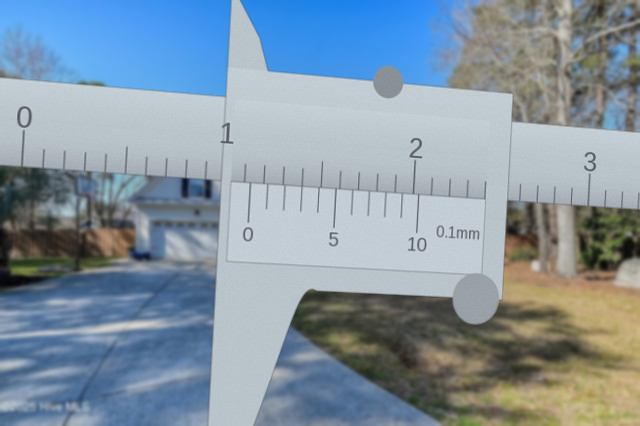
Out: 11.3; mm
